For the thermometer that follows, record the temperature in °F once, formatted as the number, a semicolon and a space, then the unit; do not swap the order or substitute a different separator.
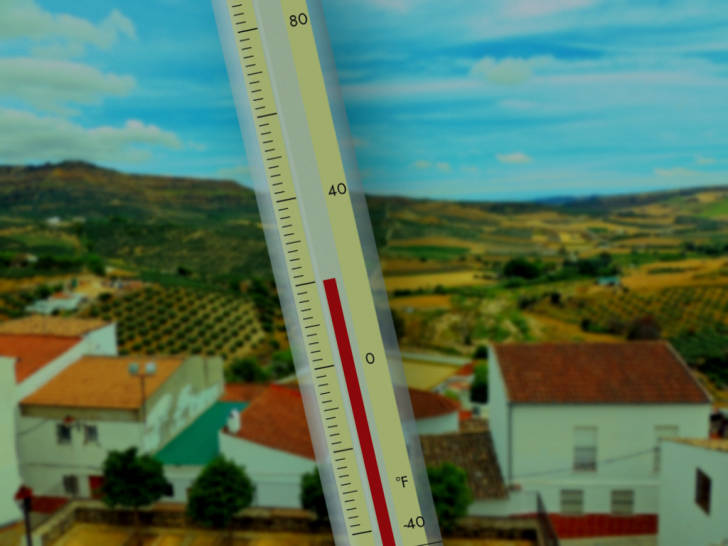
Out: 20; °F
